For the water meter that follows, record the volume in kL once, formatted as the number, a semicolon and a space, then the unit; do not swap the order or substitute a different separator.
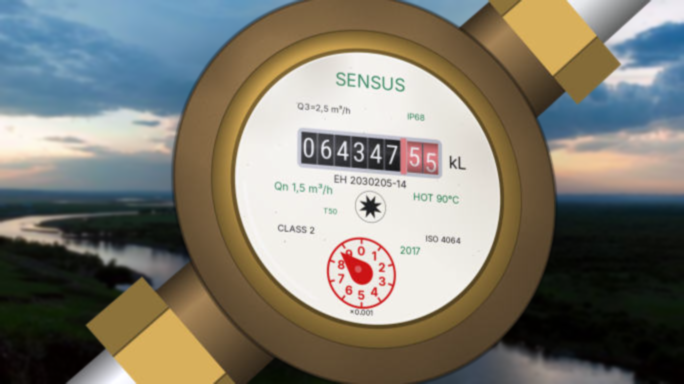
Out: 64347.548; kL
